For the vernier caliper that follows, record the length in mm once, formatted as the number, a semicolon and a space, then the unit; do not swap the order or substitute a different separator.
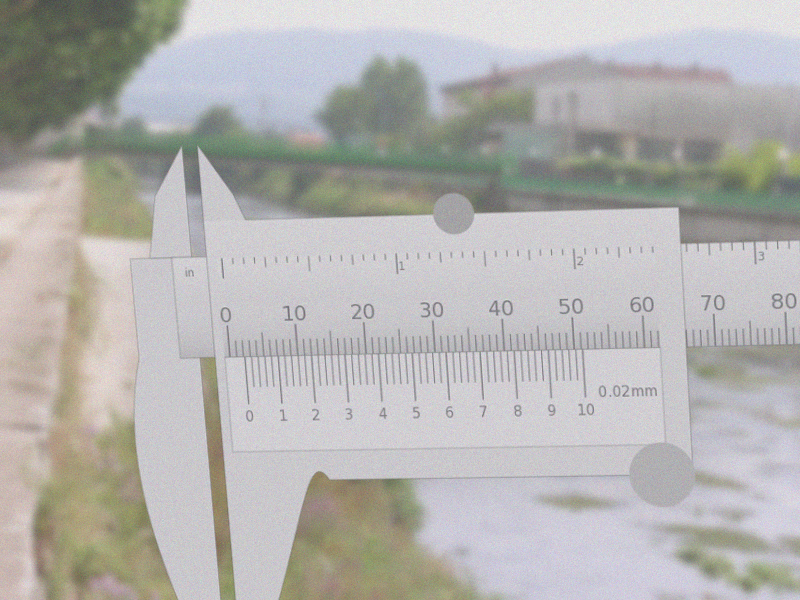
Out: 2.2; mm
